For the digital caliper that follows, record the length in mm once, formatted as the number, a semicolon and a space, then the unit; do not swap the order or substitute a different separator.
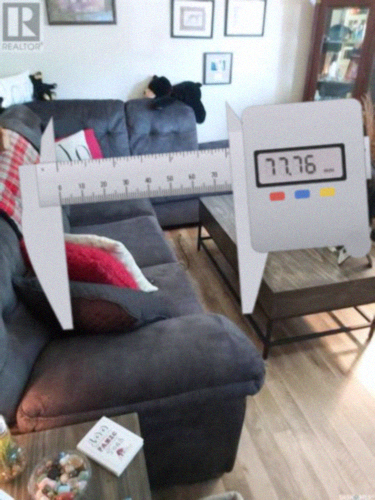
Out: 77.76; mm
